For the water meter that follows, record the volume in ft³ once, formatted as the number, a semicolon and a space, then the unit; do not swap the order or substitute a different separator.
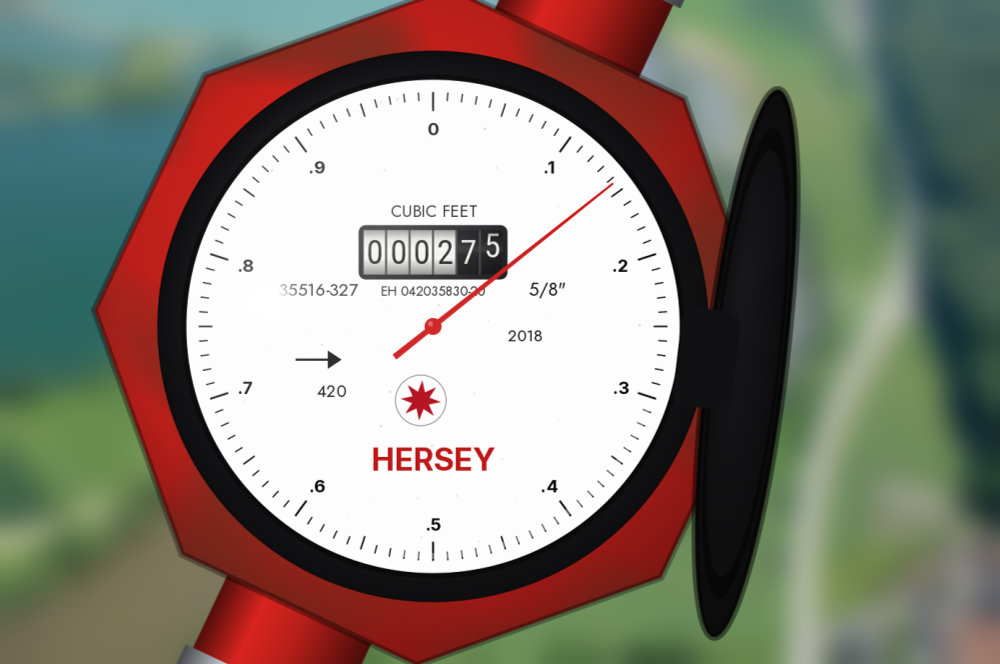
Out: 275.14; ft³
